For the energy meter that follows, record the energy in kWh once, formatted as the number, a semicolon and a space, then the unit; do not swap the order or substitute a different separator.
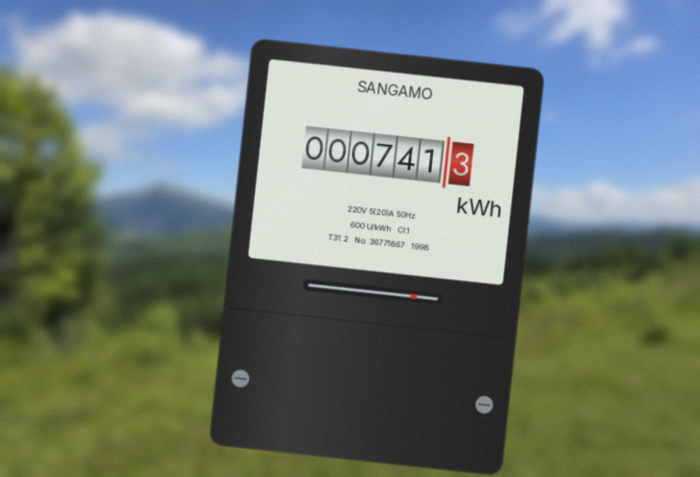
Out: 741.3; kWh
